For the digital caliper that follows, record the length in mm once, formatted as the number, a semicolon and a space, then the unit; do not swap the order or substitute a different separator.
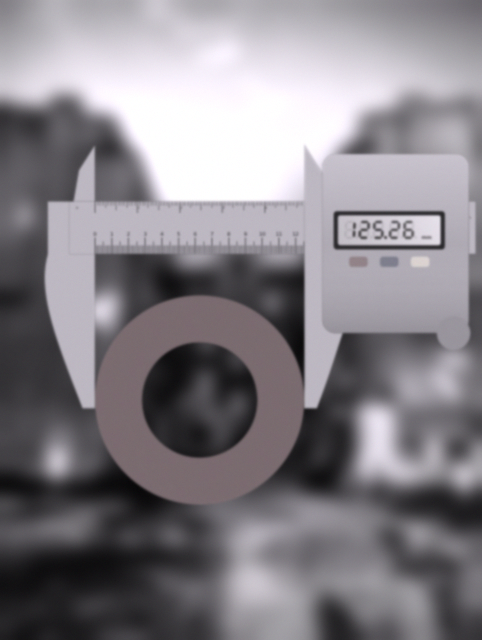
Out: 125.26; mm
